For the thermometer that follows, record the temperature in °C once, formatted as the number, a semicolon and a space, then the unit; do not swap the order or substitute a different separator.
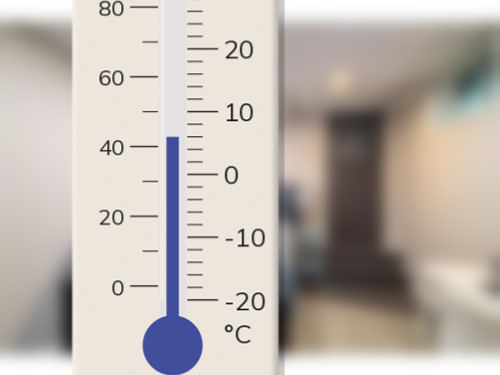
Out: 6; °C
